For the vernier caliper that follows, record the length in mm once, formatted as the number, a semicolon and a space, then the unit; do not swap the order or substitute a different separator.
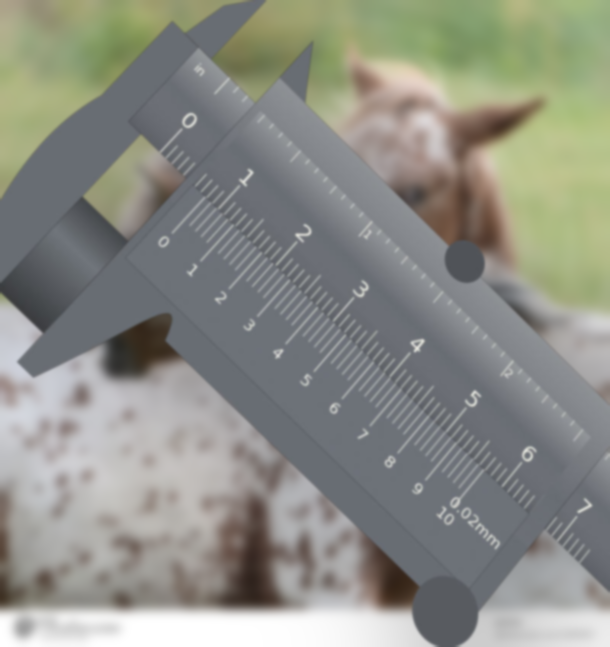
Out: 7.8; mm
